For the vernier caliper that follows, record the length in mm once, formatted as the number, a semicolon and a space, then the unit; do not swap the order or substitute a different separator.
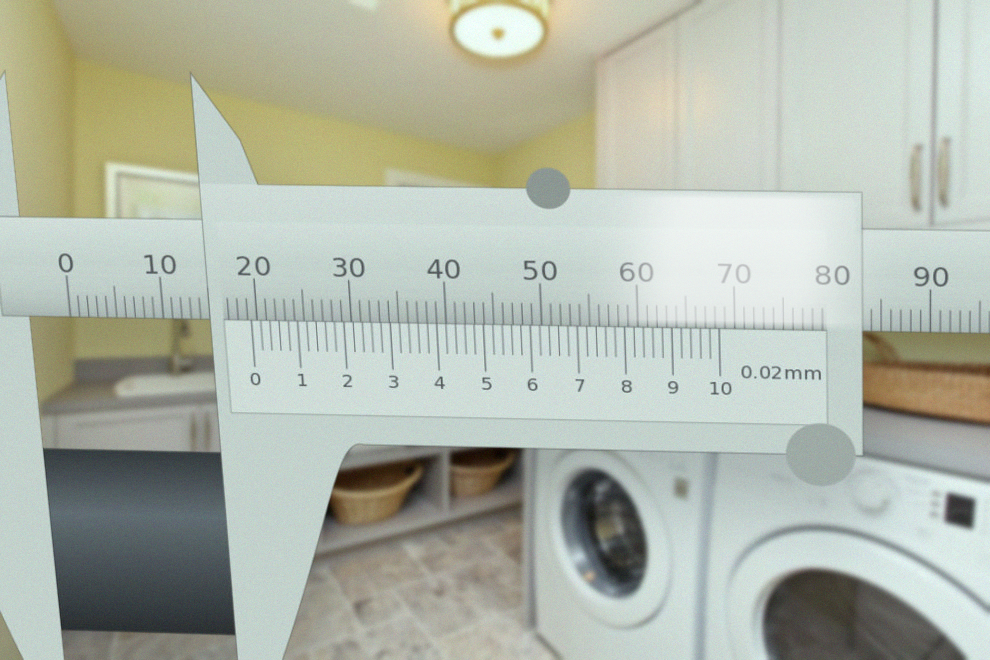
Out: 19.4; mm
